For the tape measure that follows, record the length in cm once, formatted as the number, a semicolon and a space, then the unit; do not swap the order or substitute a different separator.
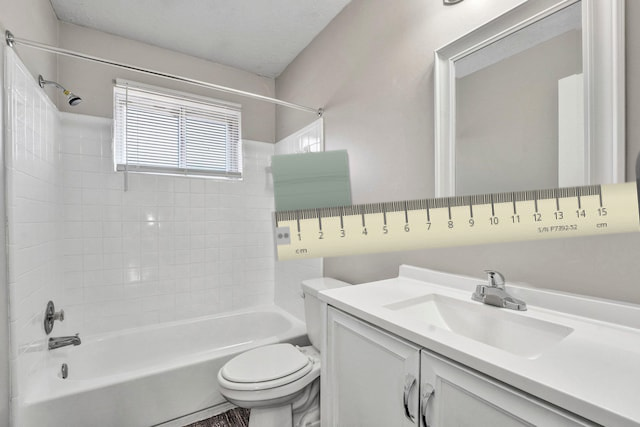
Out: 3.5; cm
